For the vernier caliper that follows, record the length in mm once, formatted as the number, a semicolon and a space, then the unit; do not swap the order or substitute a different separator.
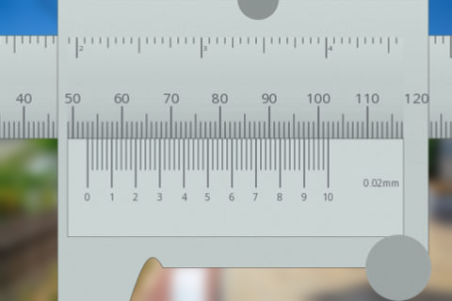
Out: 53.0; mm
